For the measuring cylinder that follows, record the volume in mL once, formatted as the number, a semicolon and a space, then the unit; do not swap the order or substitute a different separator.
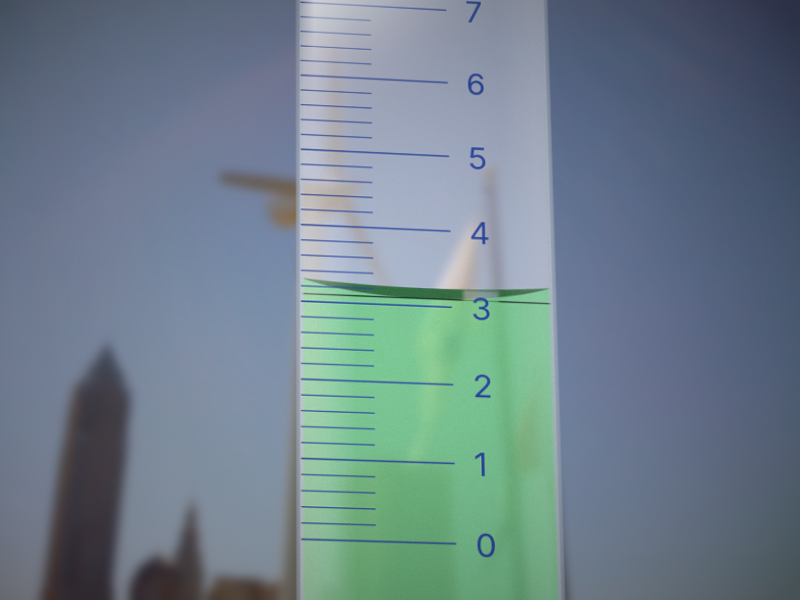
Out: 3.1; mL
